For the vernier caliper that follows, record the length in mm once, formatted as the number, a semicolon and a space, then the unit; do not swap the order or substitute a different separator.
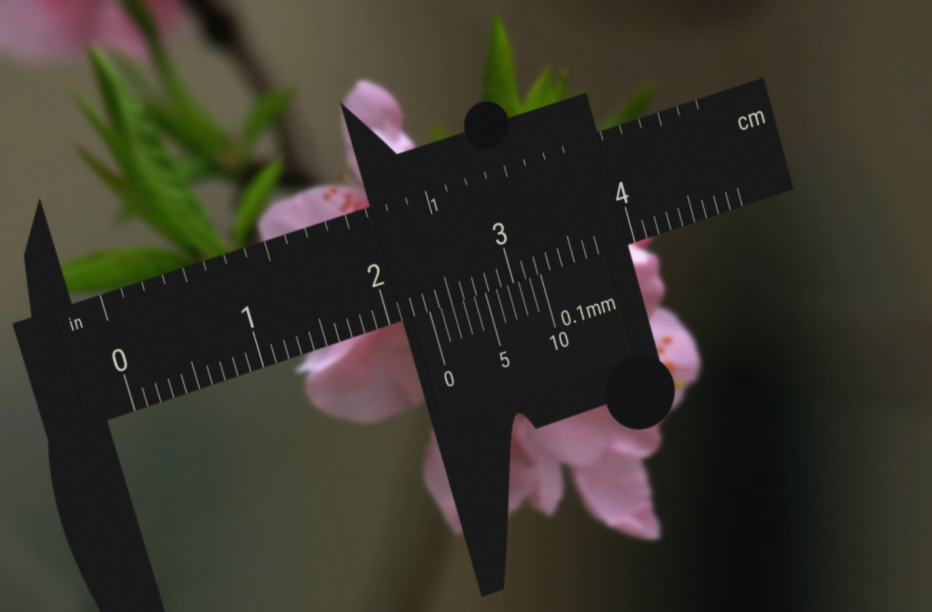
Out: 23.2; mm
